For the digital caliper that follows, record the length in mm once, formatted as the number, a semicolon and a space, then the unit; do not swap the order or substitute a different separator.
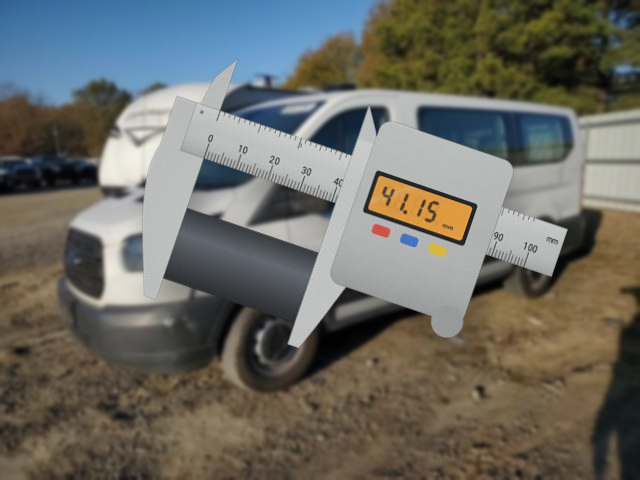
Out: 41.15; mm
